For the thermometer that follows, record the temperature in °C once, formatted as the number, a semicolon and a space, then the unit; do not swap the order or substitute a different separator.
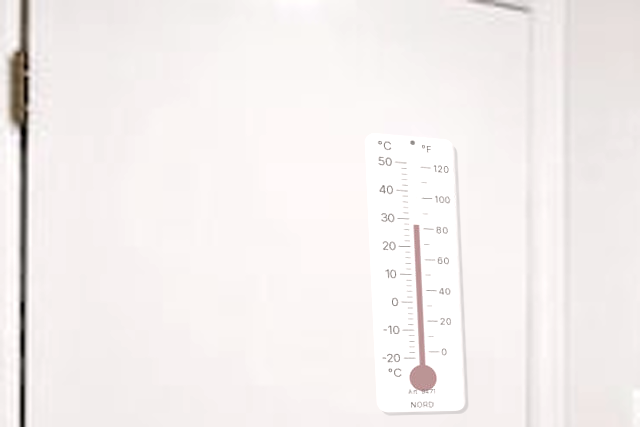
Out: 28; °C
